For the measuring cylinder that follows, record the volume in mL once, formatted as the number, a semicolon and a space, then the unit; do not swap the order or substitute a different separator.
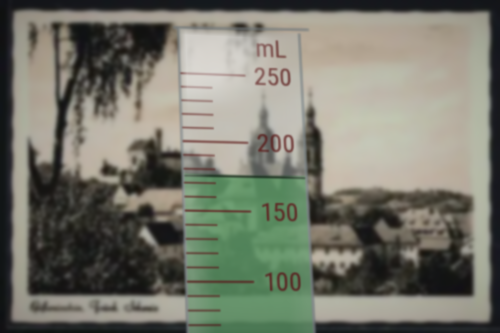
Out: 175; mL
